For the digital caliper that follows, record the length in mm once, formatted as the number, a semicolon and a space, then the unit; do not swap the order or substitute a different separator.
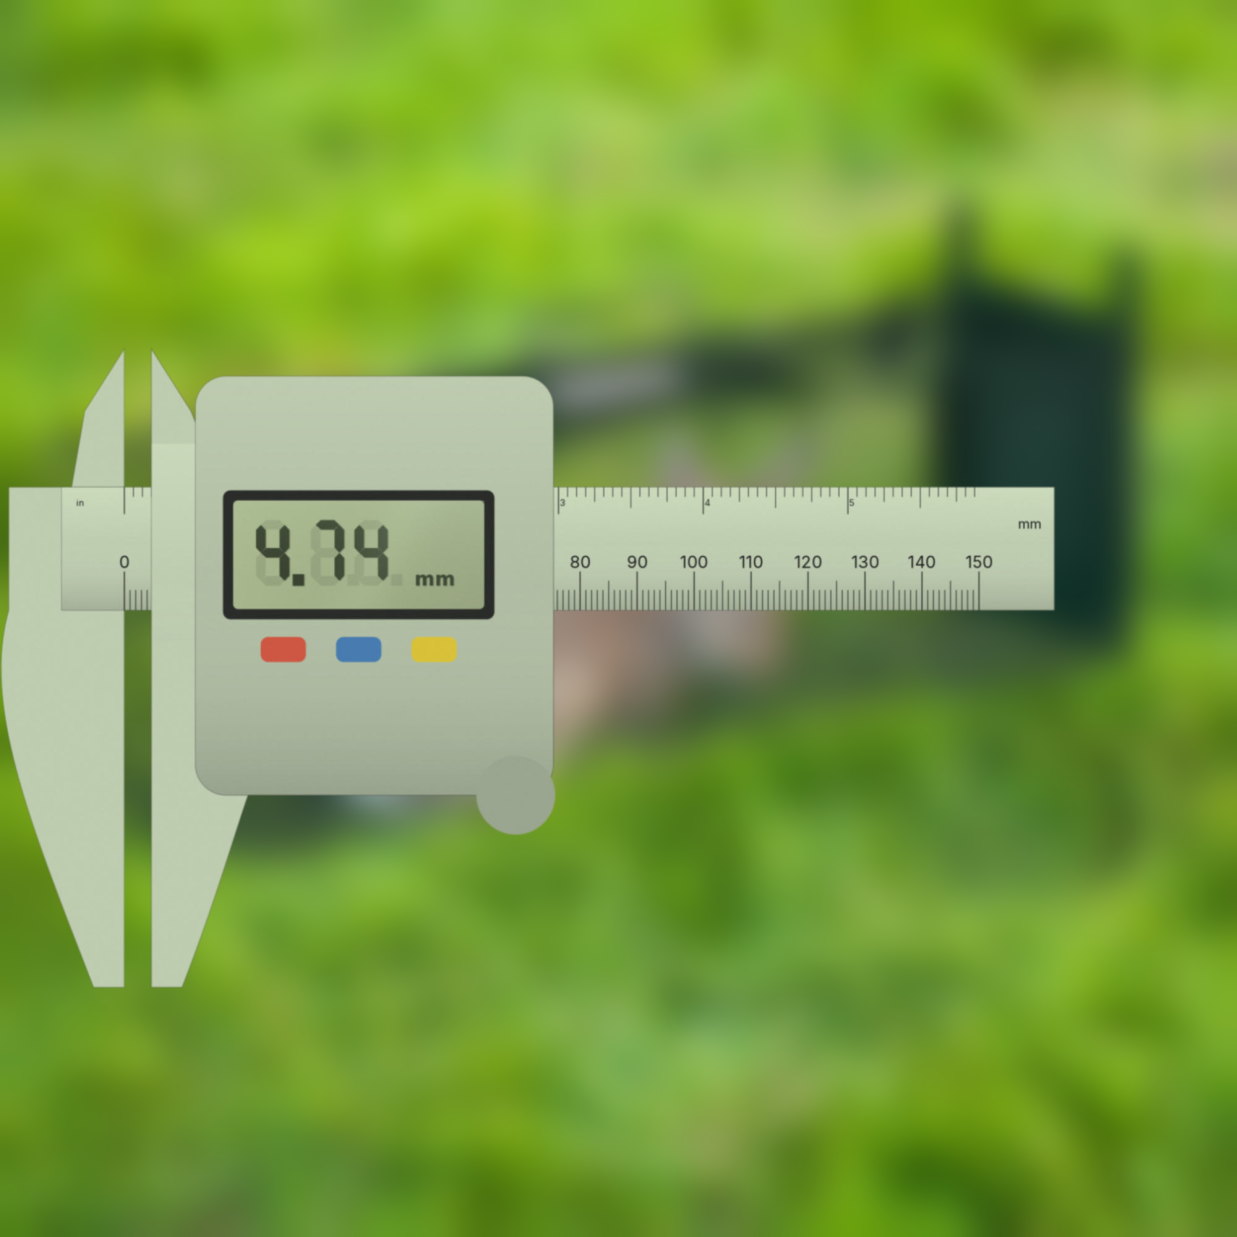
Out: 4.74; mm
